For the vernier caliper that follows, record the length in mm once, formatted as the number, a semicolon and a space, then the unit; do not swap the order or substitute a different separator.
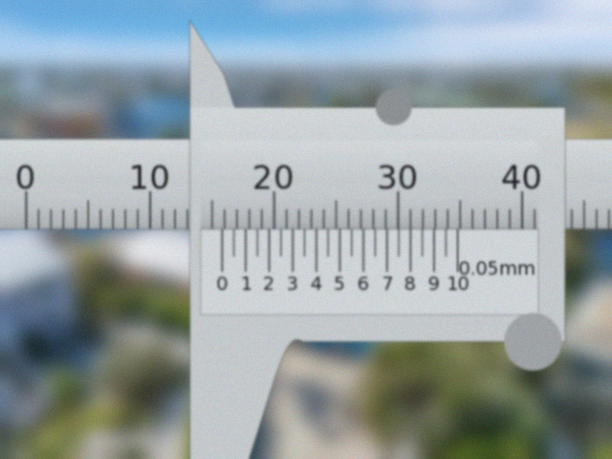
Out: 15.8; mm
